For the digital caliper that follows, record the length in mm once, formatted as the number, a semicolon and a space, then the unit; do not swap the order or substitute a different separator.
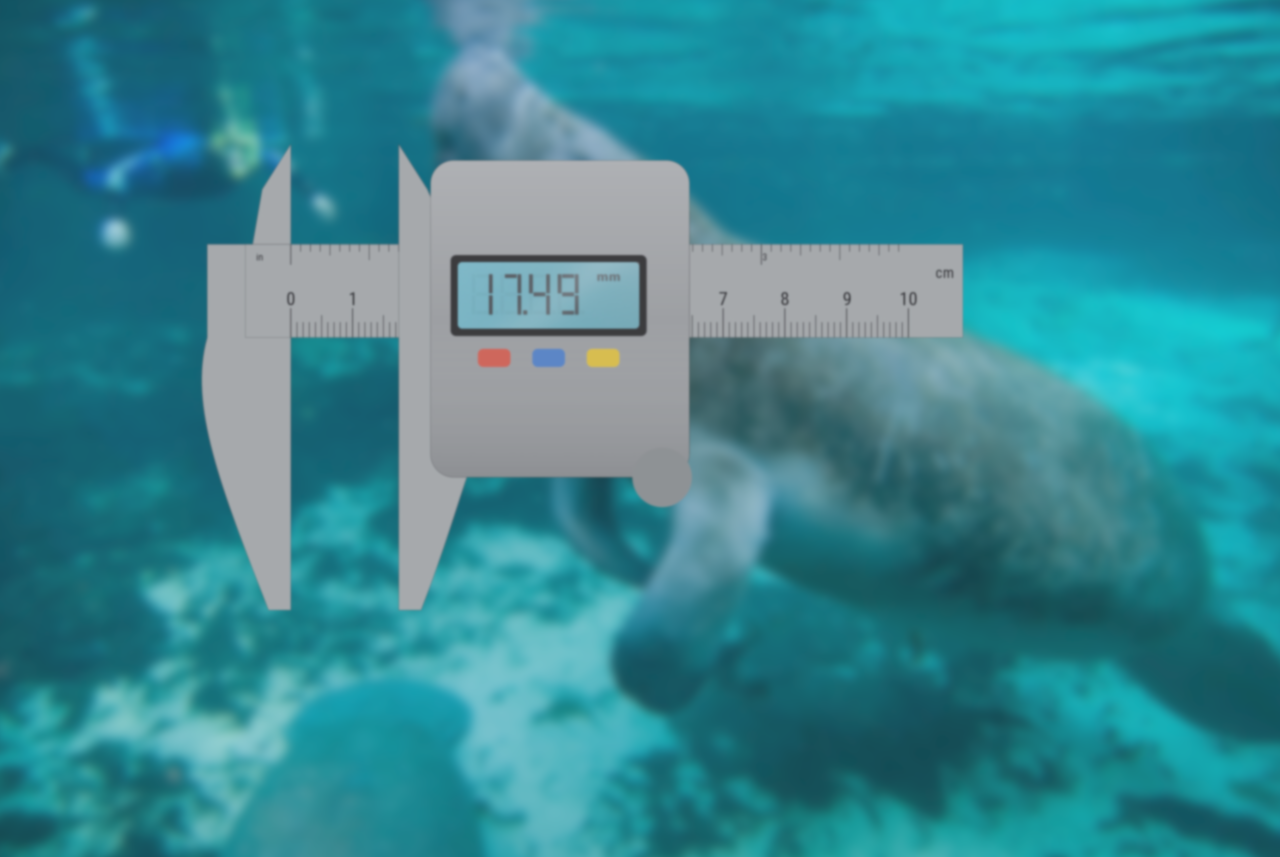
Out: 17.49; mm
